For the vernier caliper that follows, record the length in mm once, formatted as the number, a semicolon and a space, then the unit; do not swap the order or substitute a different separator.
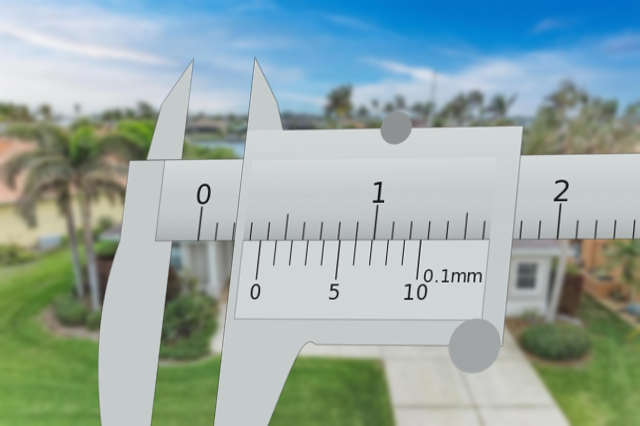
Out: 3.6; mm
